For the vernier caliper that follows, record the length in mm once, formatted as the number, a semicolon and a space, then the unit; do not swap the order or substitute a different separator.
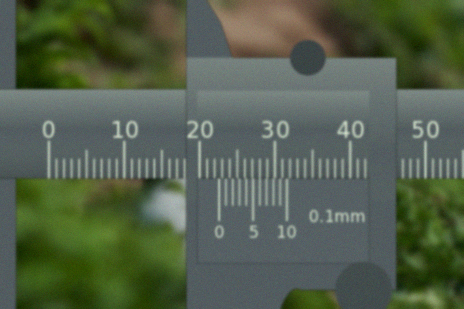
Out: 22.6; mm
